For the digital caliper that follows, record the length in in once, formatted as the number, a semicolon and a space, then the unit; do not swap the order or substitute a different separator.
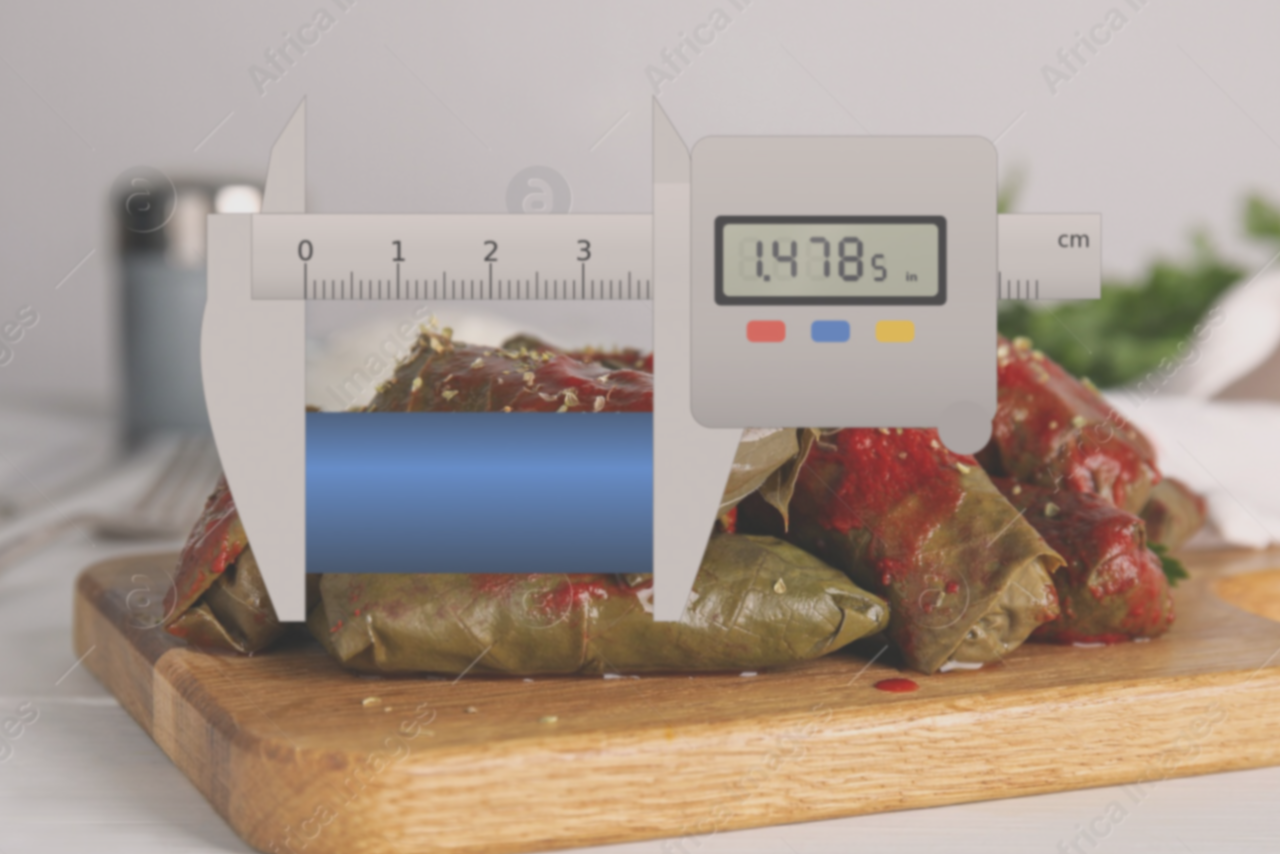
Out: 1.4785; in
